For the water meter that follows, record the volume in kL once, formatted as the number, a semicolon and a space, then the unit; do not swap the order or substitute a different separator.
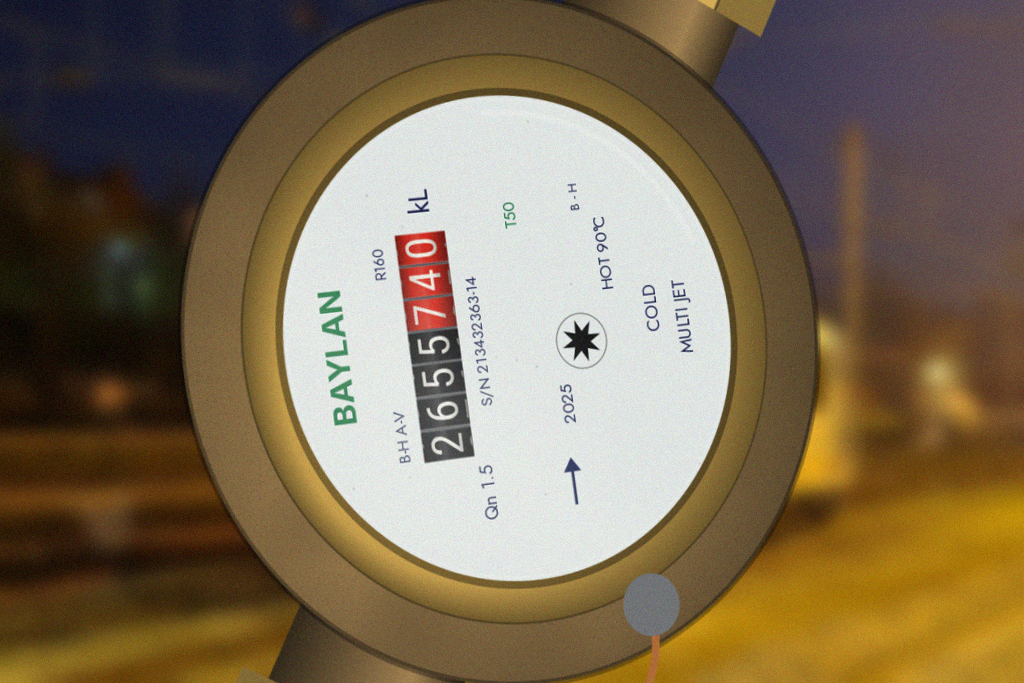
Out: 2655.740; kL
